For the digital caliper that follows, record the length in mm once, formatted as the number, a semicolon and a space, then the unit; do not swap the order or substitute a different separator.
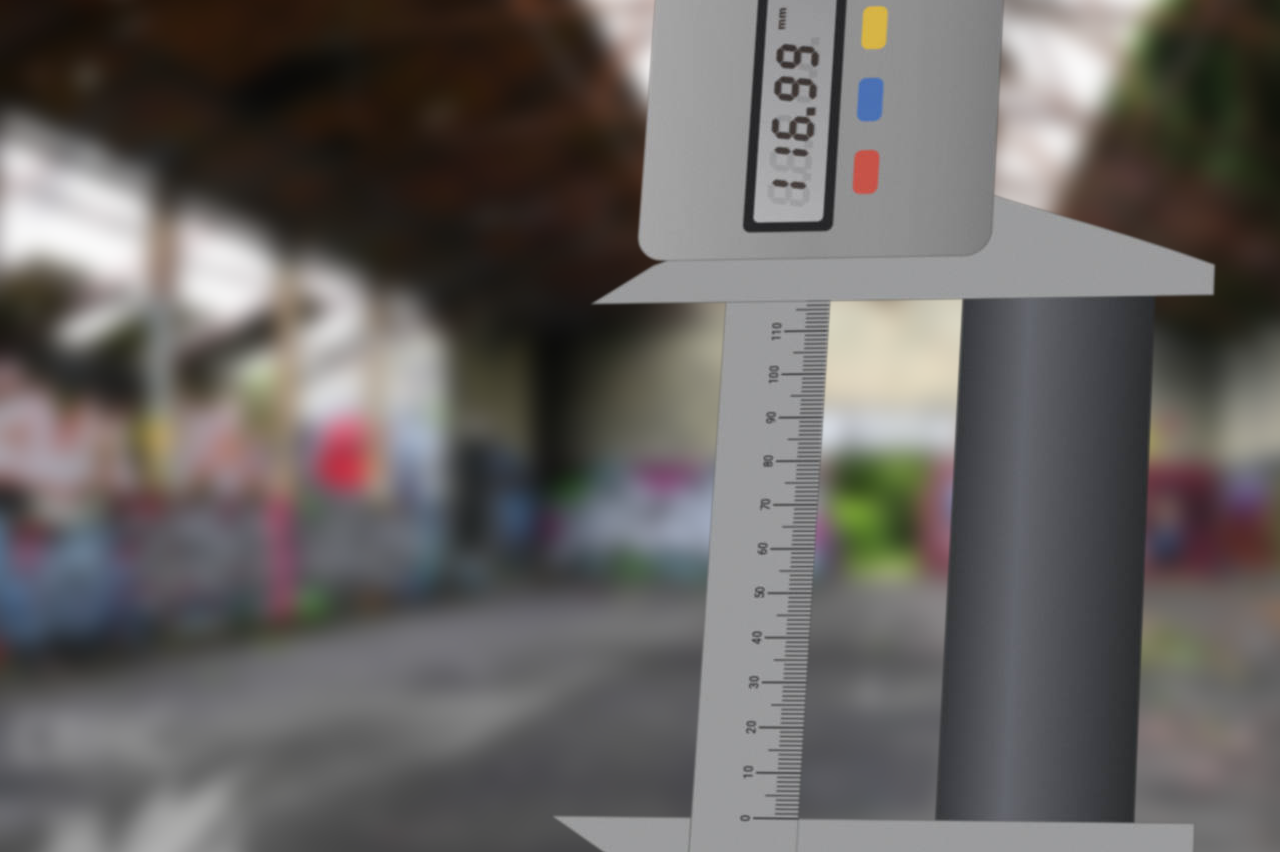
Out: 116.99; mm
